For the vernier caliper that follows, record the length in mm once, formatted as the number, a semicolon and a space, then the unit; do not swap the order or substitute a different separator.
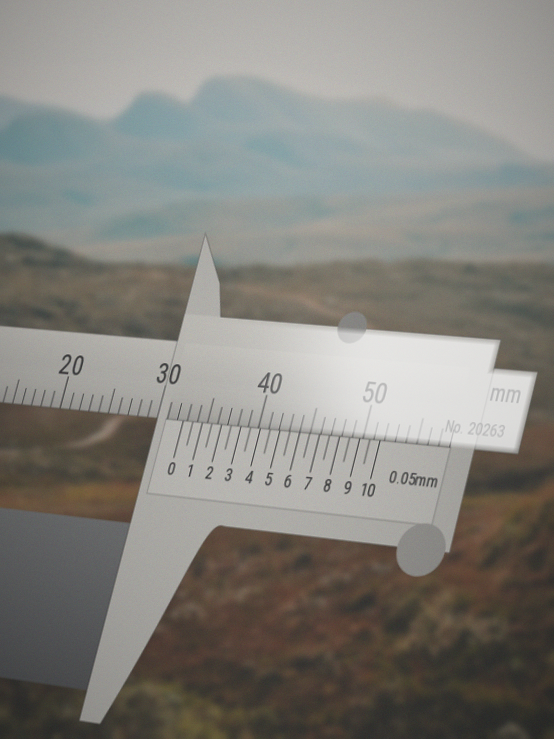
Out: 32.6; mm
